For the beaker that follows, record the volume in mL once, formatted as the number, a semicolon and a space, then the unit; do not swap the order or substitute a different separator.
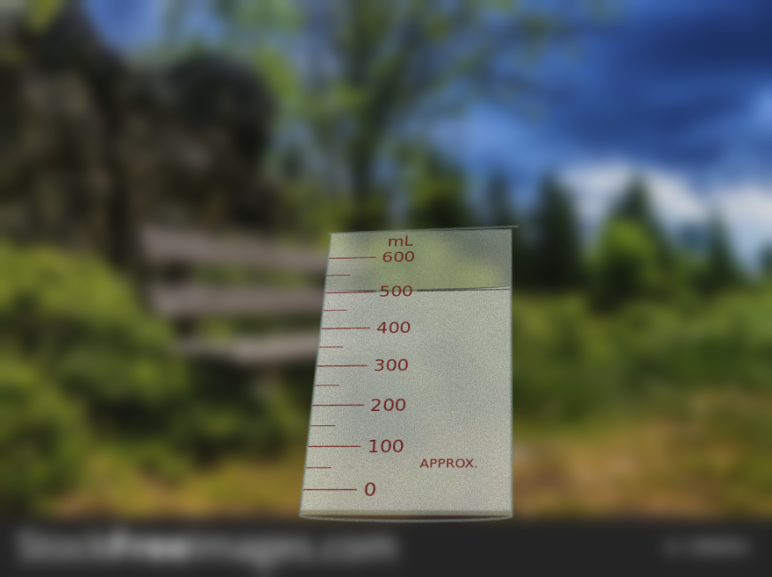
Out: 500; mL
